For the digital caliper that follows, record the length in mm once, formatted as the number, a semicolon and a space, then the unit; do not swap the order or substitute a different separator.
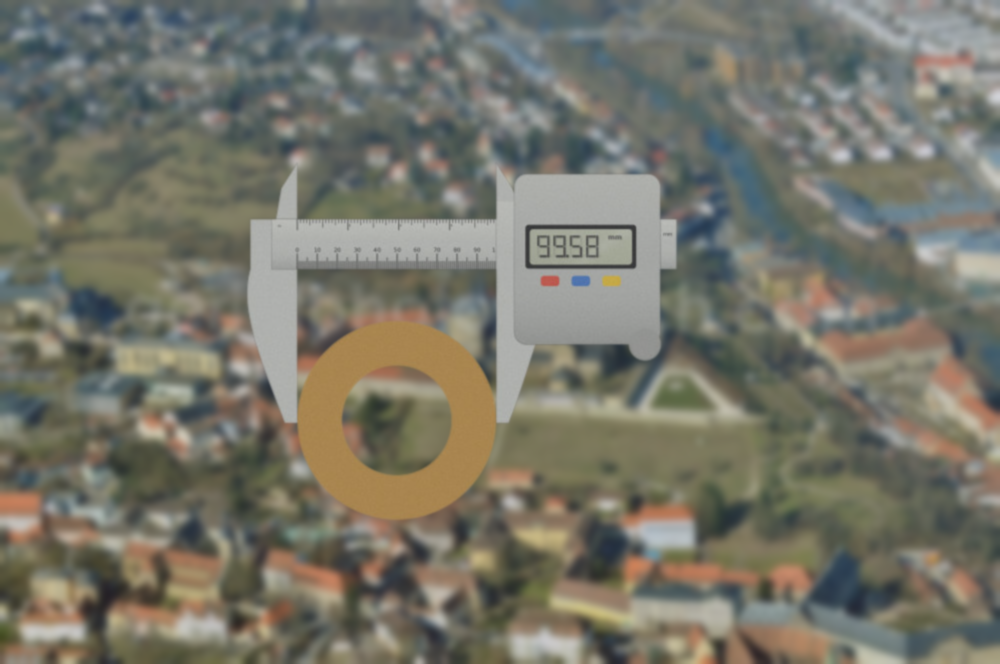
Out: 99.58; mm
